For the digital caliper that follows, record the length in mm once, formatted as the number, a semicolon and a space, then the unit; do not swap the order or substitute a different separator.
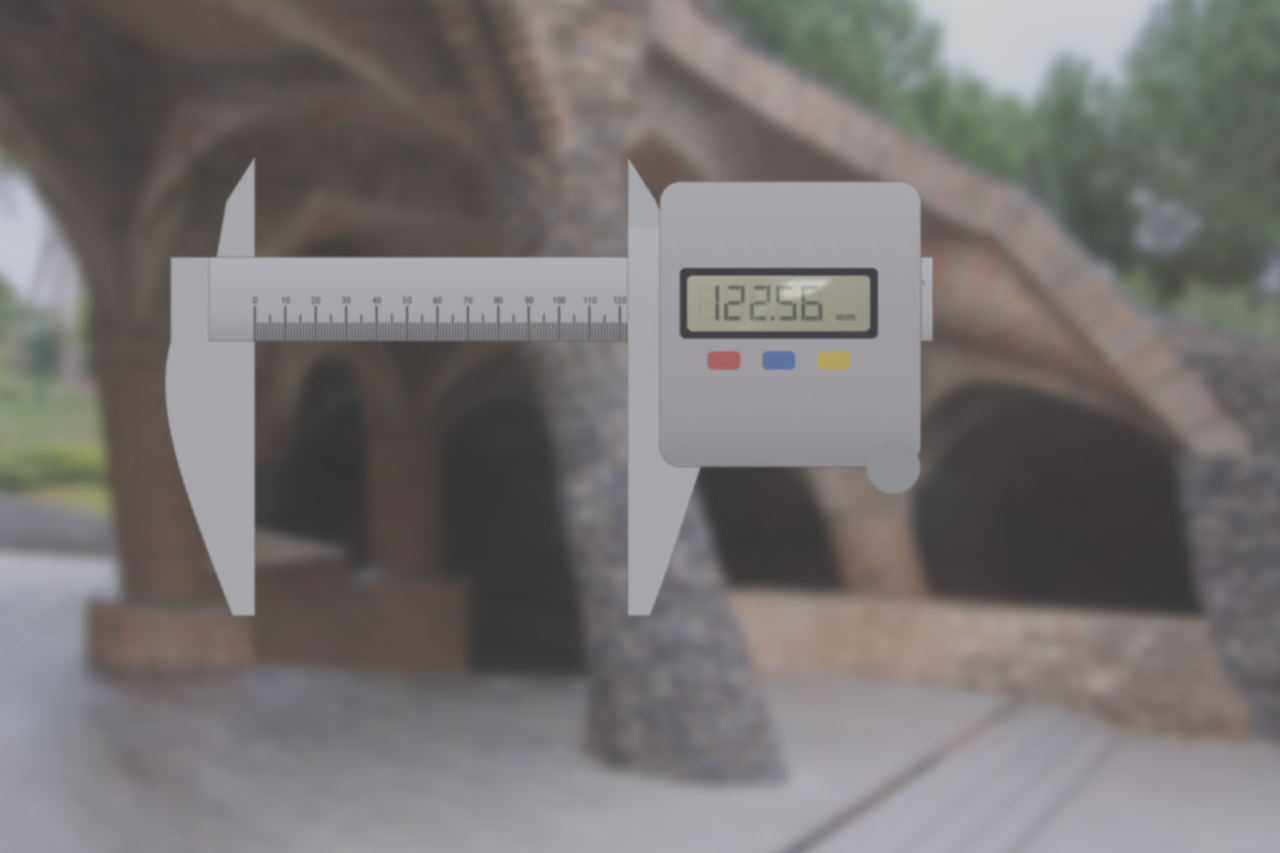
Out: 122.56; mm
